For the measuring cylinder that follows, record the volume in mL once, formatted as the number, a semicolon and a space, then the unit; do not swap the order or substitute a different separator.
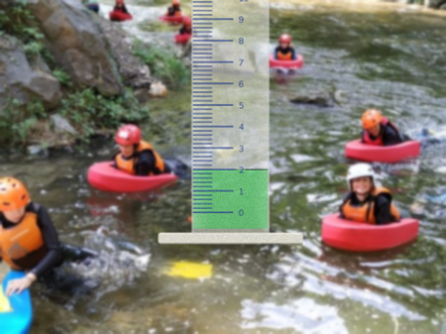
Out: 2; mL
